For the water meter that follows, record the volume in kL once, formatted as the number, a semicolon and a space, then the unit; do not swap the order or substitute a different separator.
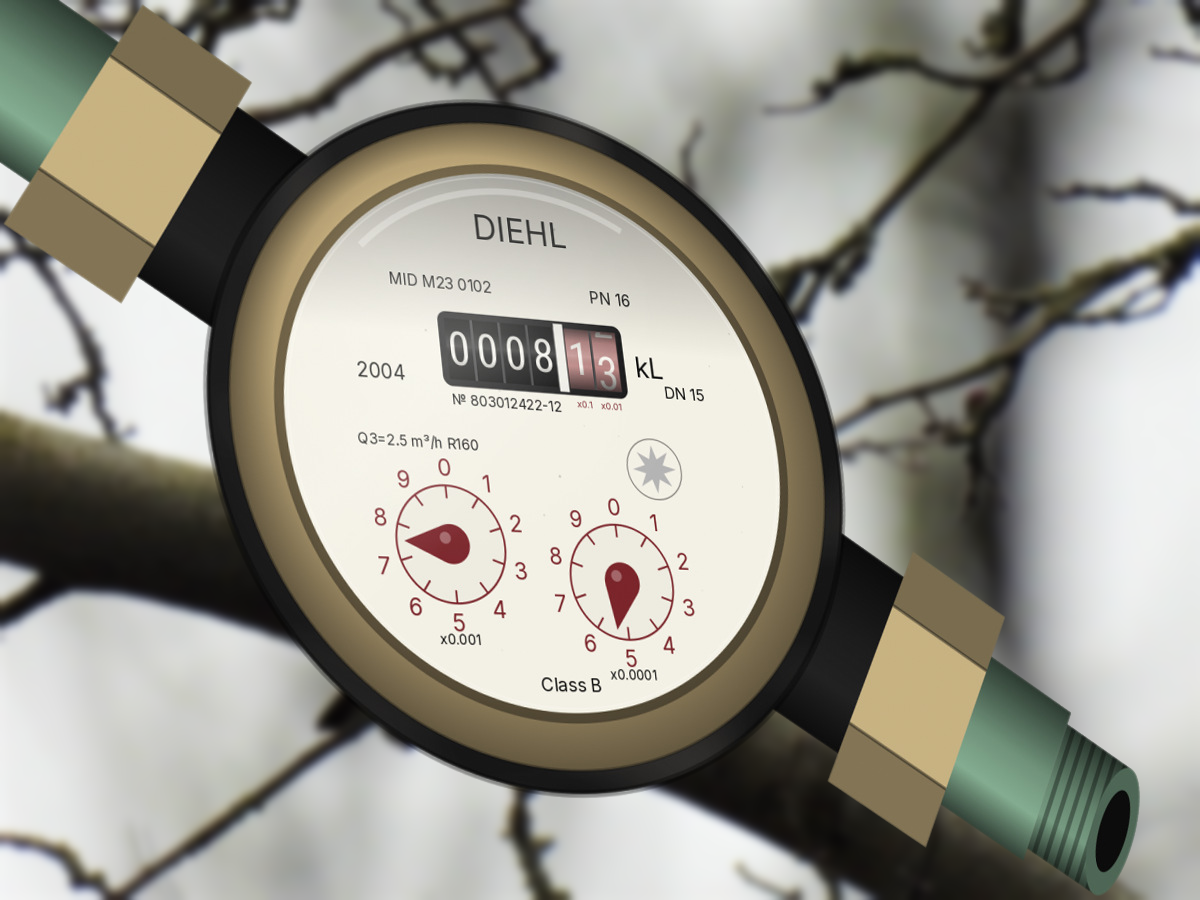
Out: 8.1275; kL
